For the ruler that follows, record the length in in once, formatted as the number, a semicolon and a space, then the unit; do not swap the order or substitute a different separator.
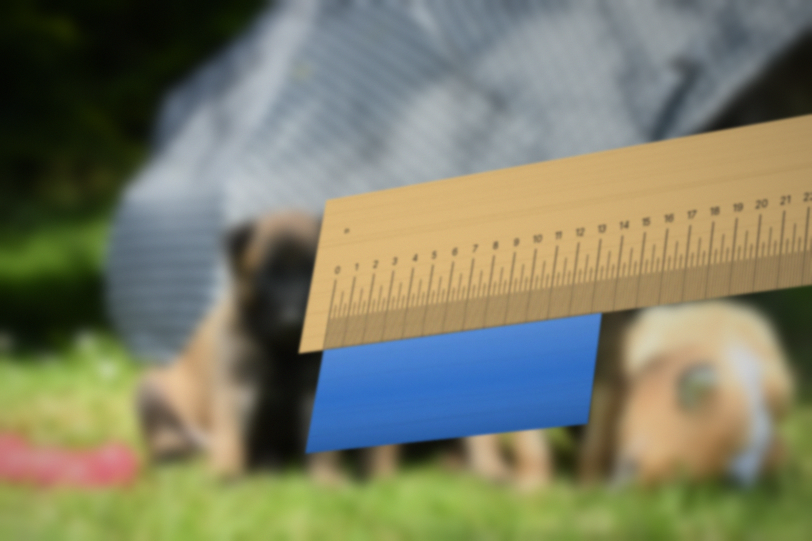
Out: 13.5; in
